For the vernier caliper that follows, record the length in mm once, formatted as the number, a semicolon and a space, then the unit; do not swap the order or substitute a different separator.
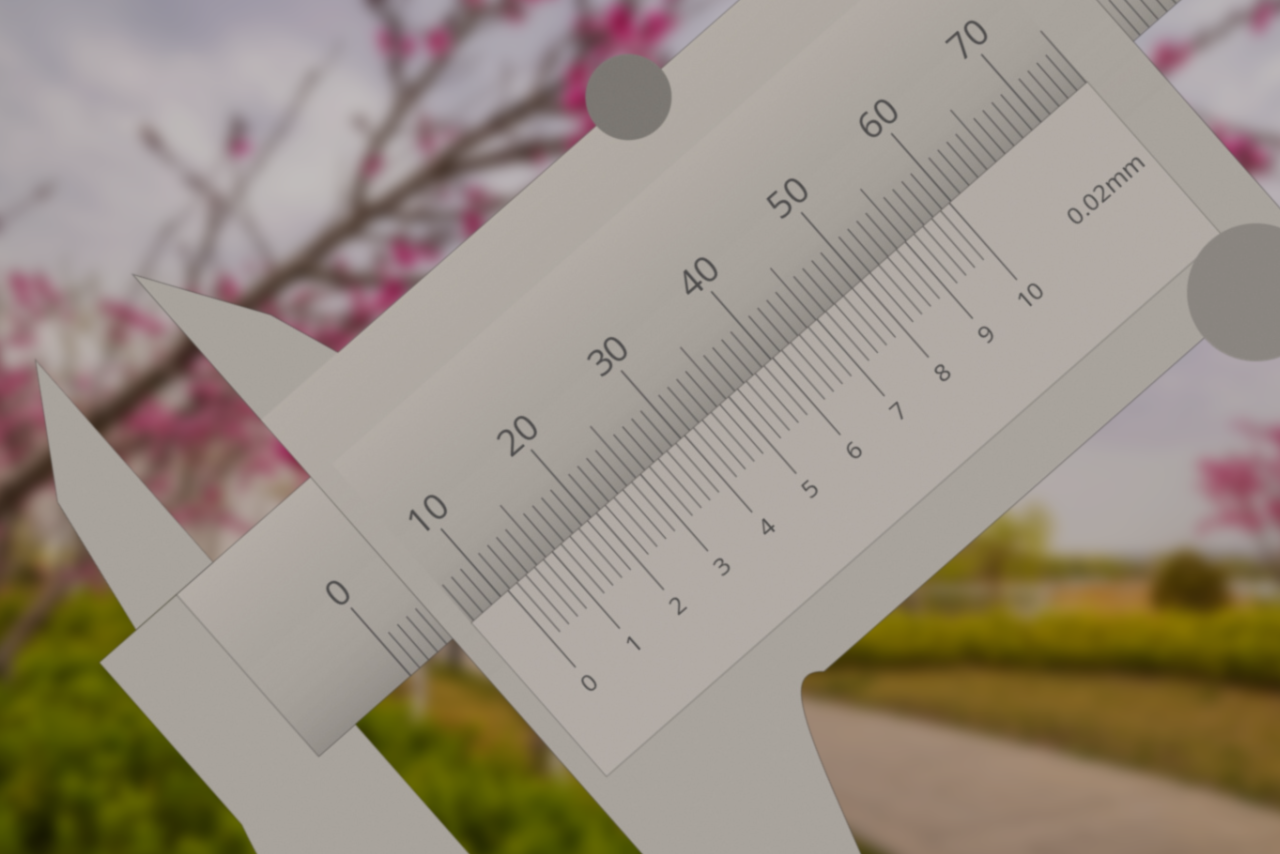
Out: 10.8; mm
